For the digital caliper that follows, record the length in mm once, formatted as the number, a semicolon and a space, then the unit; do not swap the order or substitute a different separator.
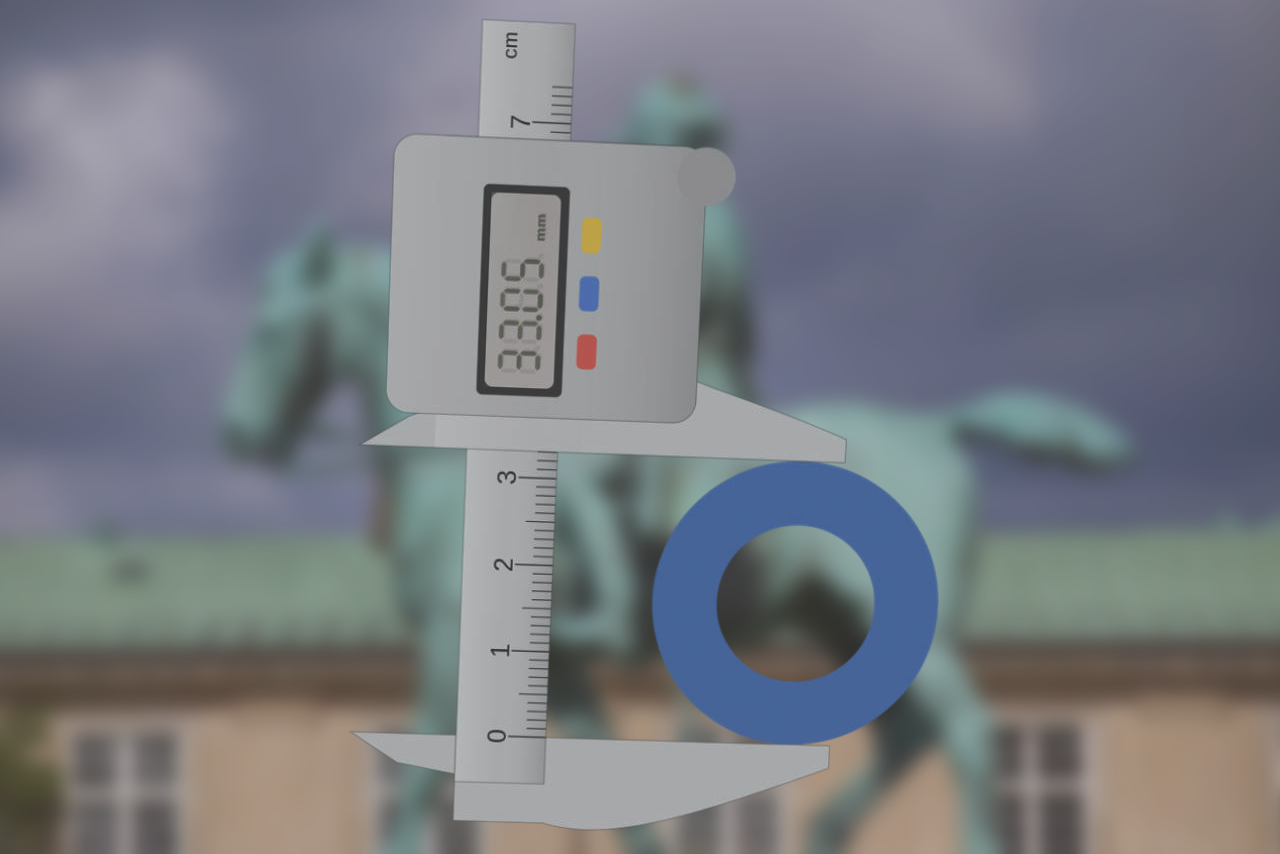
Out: 33.05; mm
